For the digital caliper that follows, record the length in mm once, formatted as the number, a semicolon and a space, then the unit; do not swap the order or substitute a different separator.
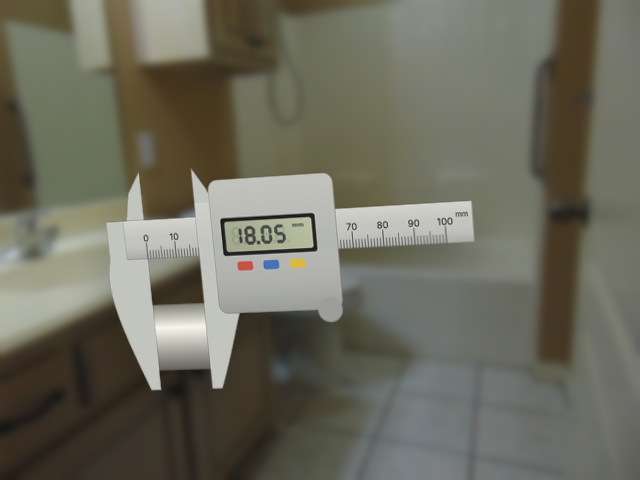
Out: 18.05; mm
